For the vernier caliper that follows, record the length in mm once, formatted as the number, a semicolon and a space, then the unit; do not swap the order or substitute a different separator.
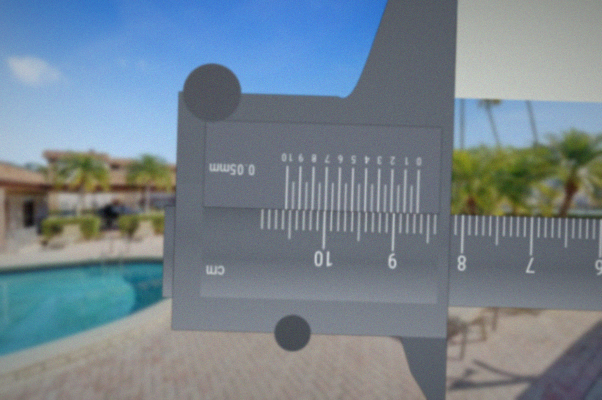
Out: 86.6; mm
